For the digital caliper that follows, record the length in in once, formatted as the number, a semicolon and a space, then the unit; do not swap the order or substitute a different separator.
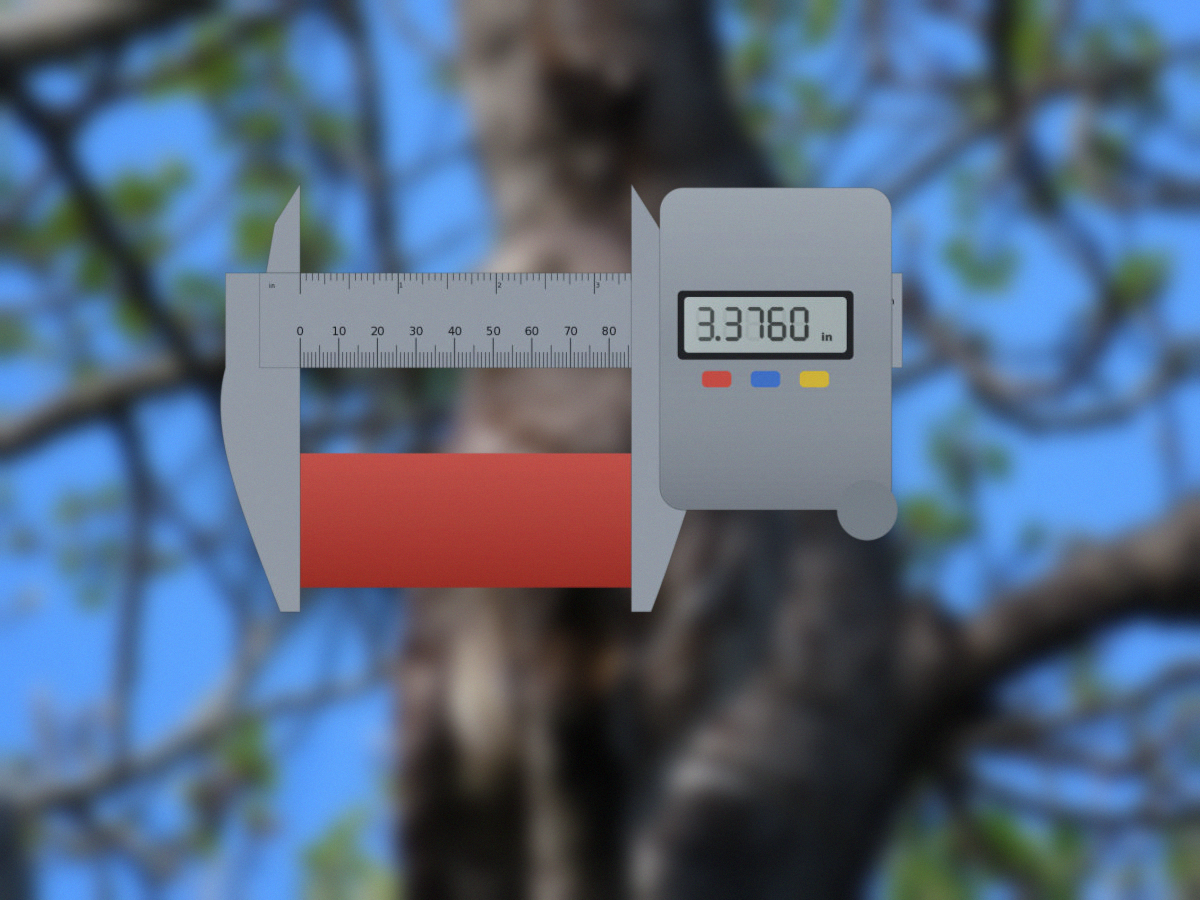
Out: 3.3760; in
